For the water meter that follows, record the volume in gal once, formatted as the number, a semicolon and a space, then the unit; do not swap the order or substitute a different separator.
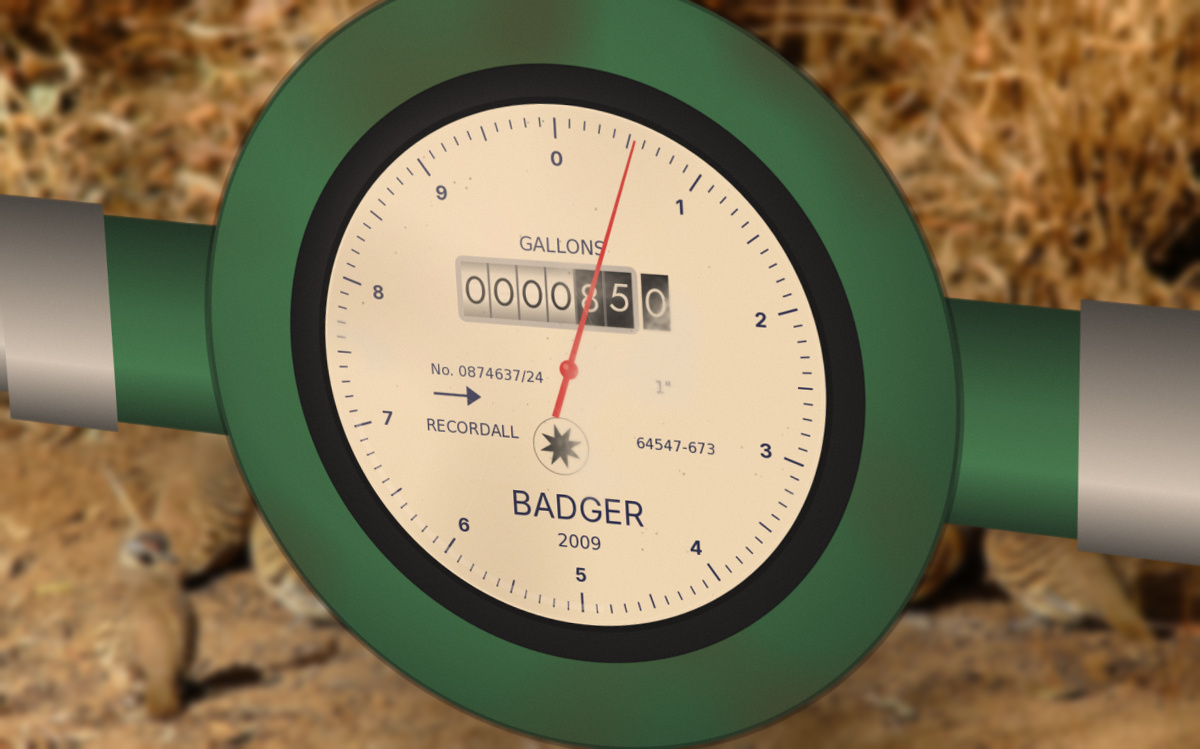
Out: 850.5; gal
